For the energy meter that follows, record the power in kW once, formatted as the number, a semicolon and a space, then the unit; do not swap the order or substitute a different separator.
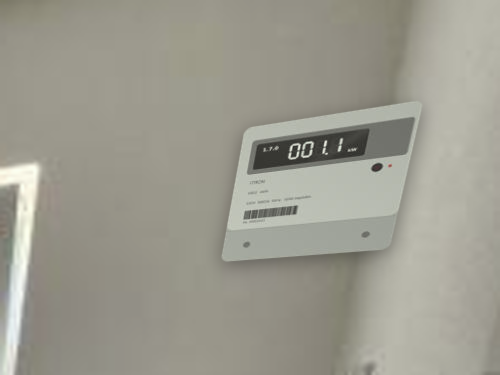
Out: 1.1; kW
